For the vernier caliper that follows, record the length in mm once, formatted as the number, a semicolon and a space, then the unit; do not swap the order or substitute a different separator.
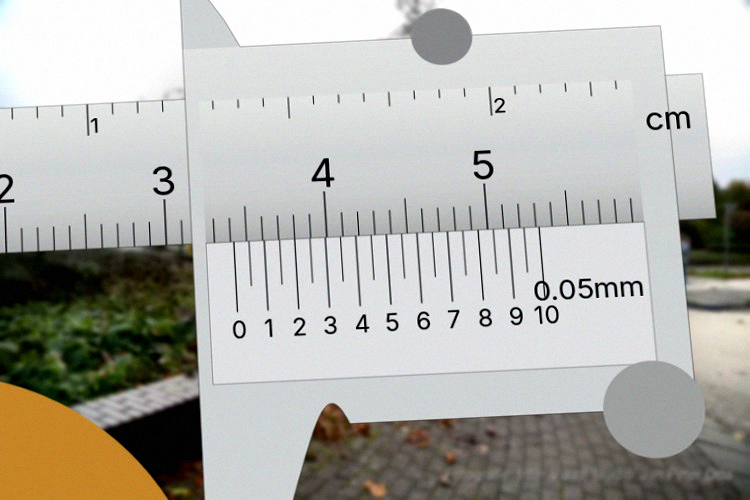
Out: 34.2; mm
